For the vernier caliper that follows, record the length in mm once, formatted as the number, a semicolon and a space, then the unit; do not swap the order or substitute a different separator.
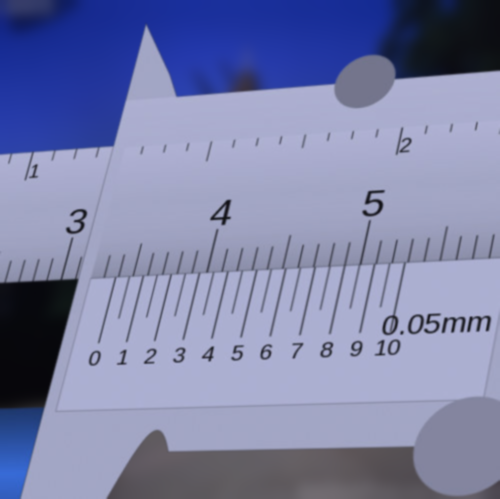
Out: 33.8; mm
